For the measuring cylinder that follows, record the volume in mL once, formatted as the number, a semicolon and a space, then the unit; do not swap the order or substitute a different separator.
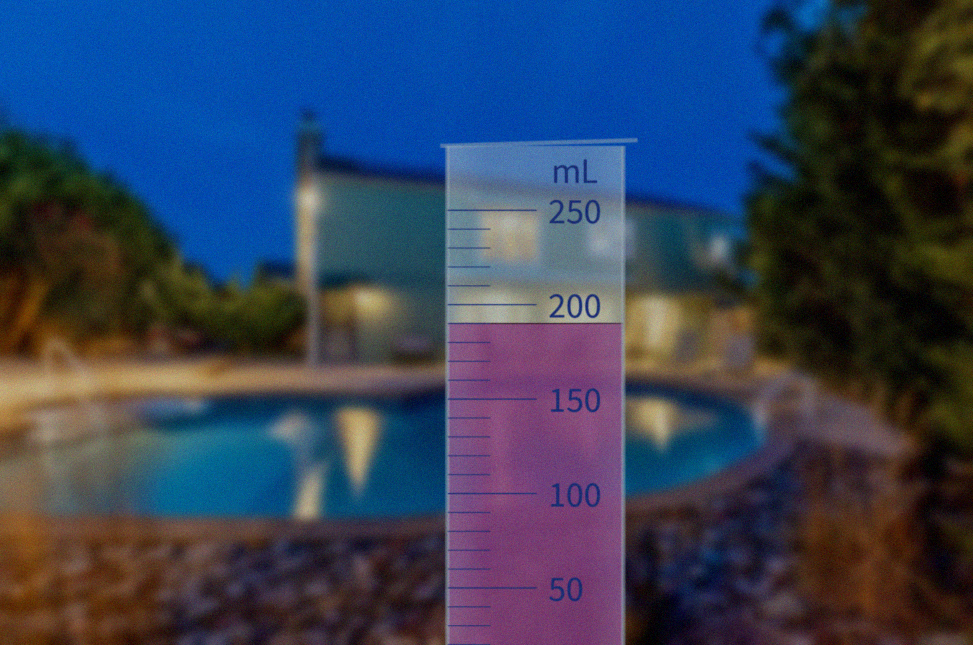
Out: 190; mL
